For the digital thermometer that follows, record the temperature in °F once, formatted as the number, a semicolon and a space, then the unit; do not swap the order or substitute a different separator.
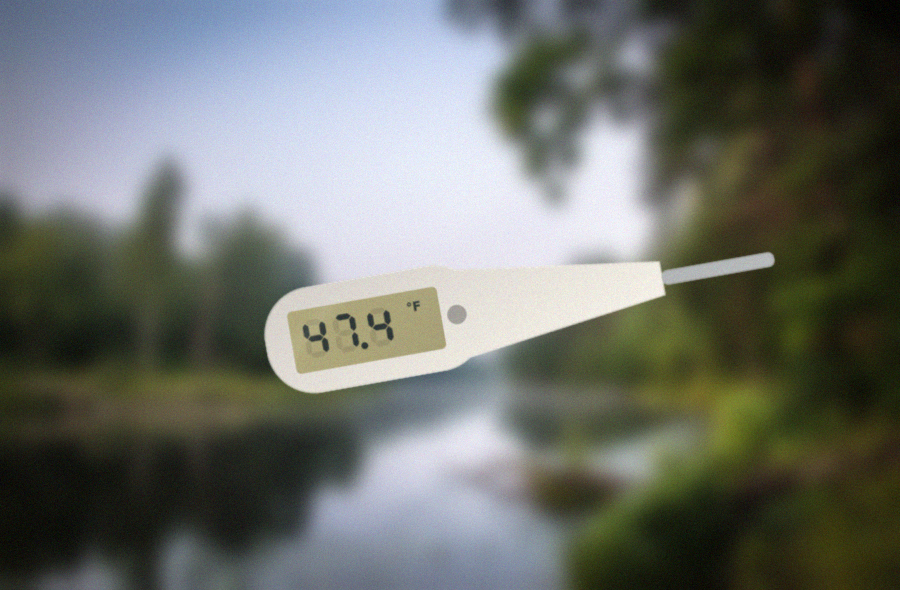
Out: 47.4; °F
